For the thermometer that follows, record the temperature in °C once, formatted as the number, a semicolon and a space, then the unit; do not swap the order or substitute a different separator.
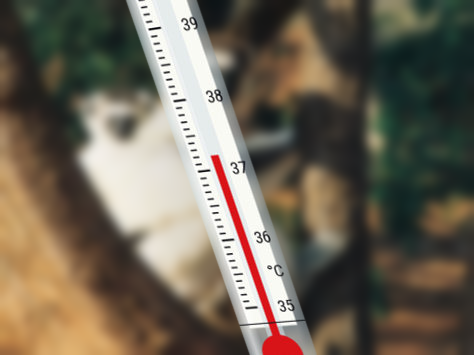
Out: 37.2; °C
